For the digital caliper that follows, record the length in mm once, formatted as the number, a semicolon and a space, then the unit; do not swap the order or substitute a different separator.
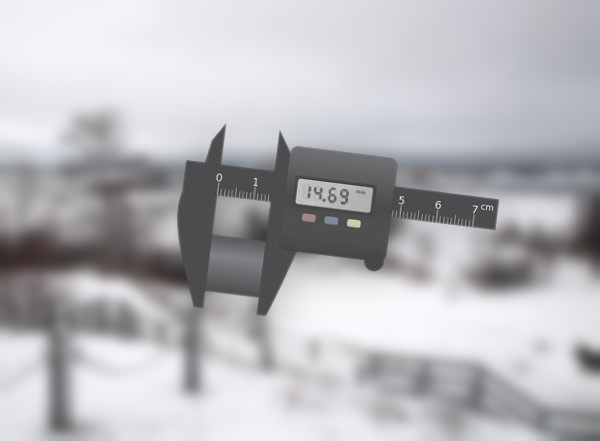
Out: 14.69; mm
